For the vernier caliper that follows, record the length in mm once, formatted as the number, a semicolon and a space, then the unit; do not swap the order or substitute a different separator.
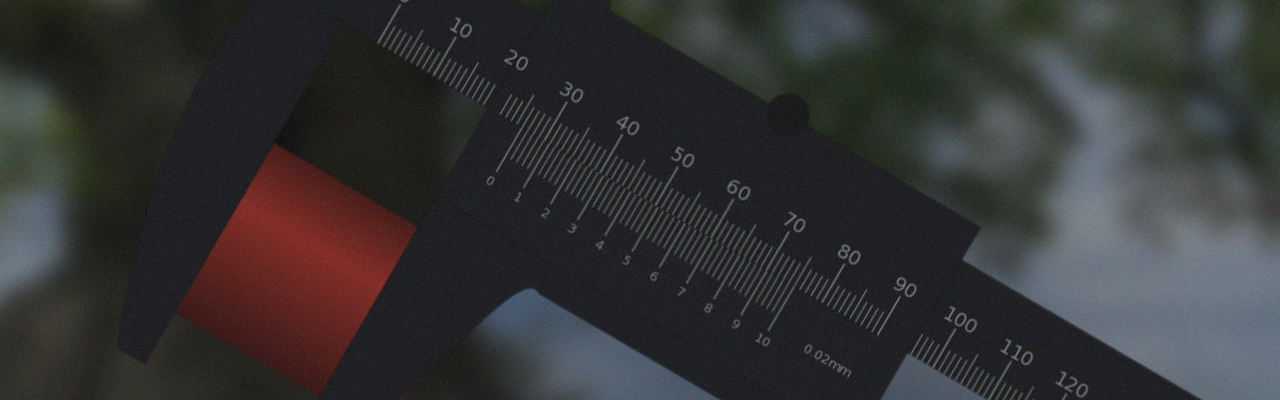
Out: 26.0; mm
